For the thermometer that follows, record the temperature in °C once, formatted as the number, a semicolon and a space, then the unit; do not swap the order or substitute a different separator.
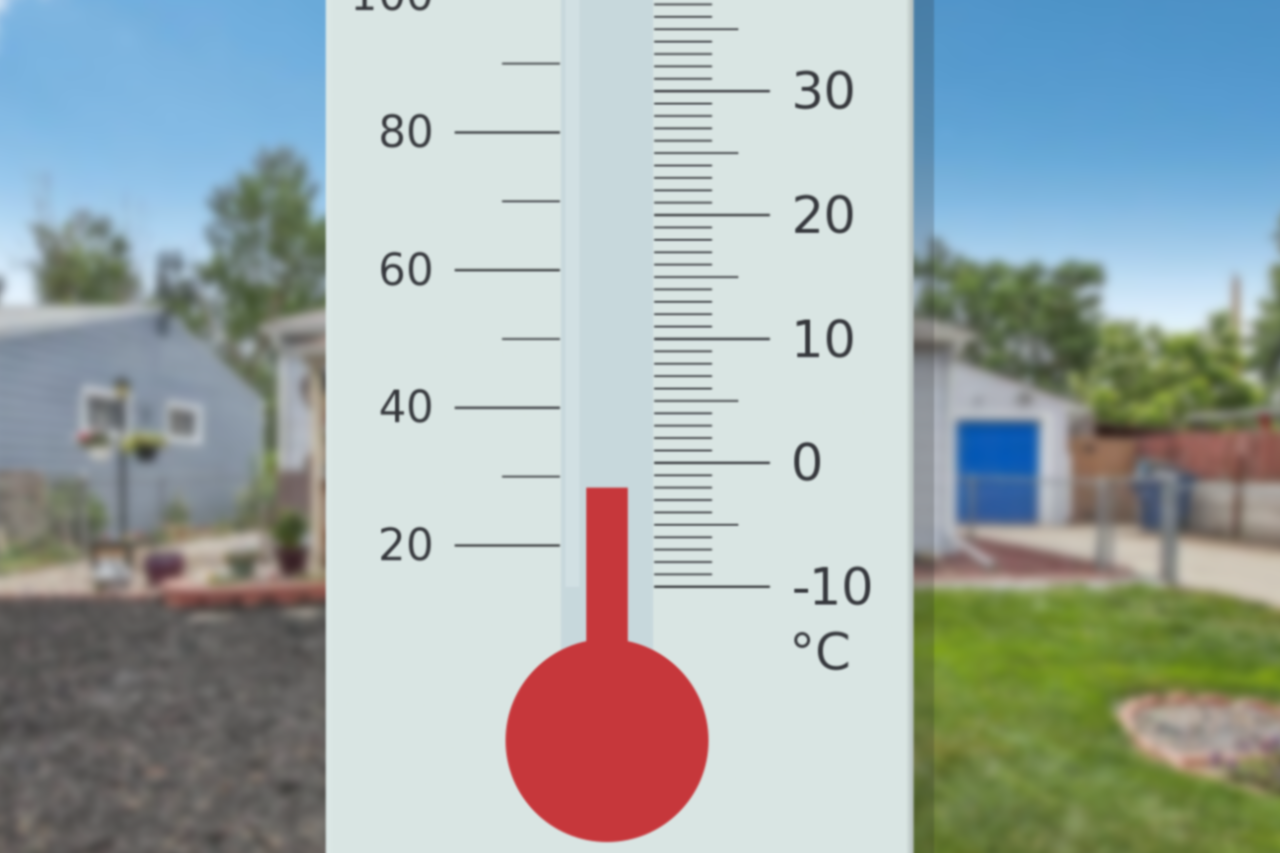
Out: -2; °C
